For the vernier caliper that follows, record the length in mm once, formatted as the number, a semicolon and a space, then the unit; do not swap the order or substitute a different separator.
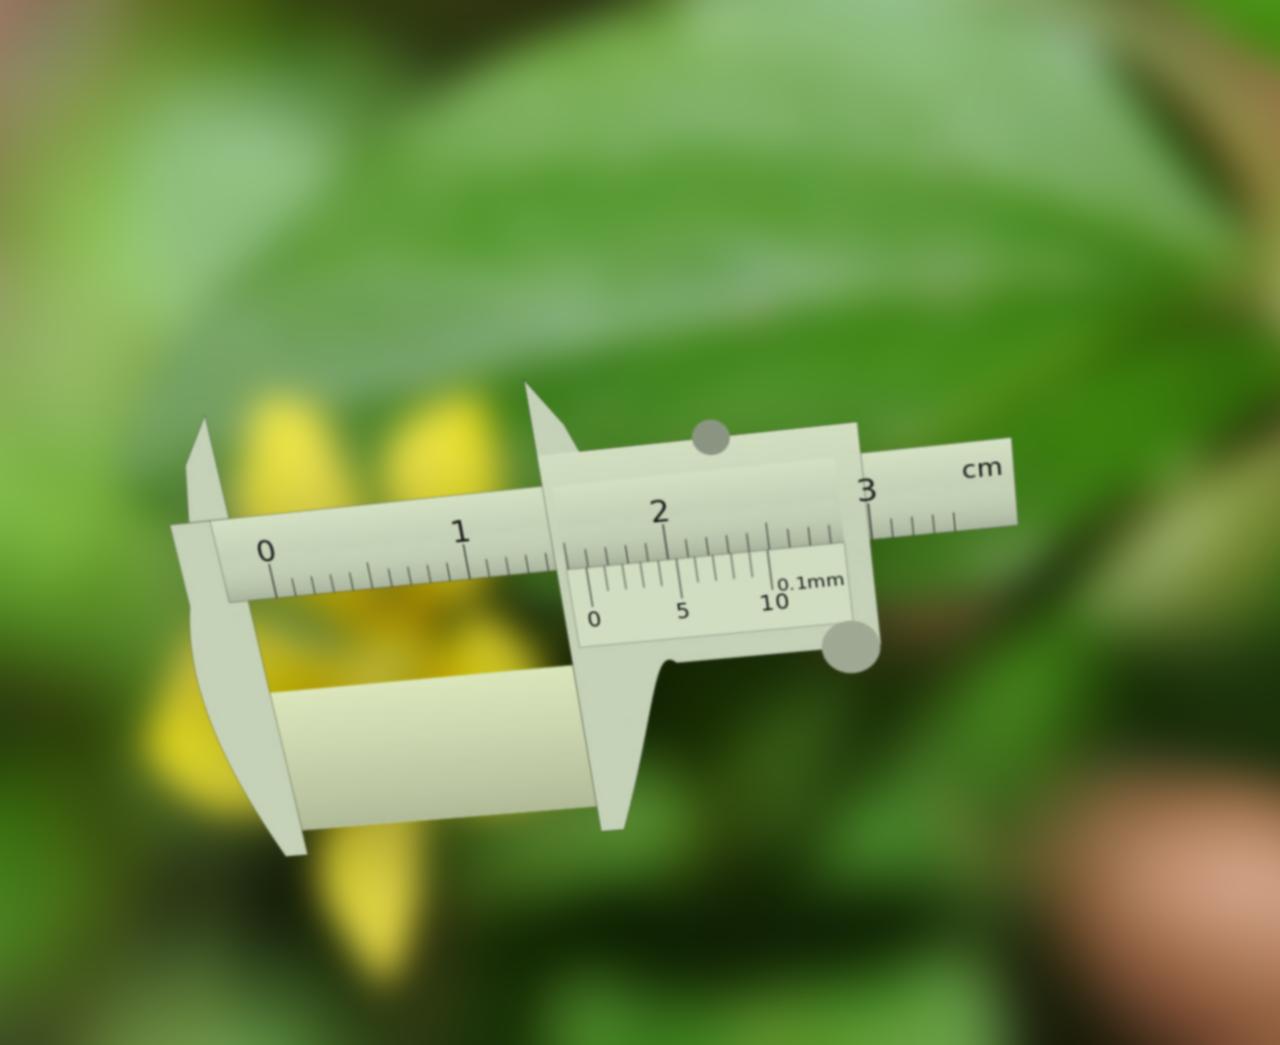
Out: 15.9; mm
